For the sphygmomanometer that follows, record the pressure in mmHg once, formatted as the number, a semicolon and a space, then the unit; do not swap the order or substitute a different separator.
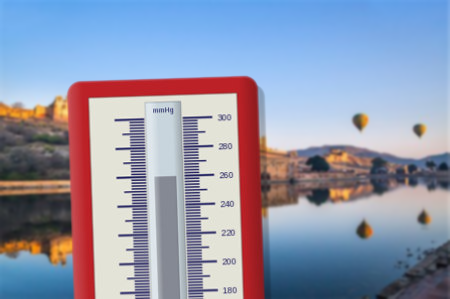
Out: 260; mmHg
